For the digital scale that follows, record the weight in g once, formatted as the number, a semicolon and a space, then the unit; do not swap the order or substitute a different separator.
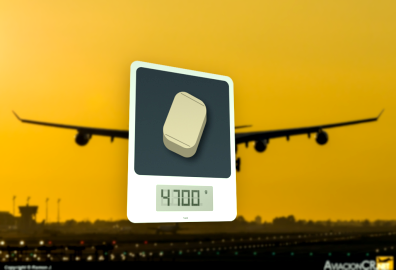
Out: 4700; g
